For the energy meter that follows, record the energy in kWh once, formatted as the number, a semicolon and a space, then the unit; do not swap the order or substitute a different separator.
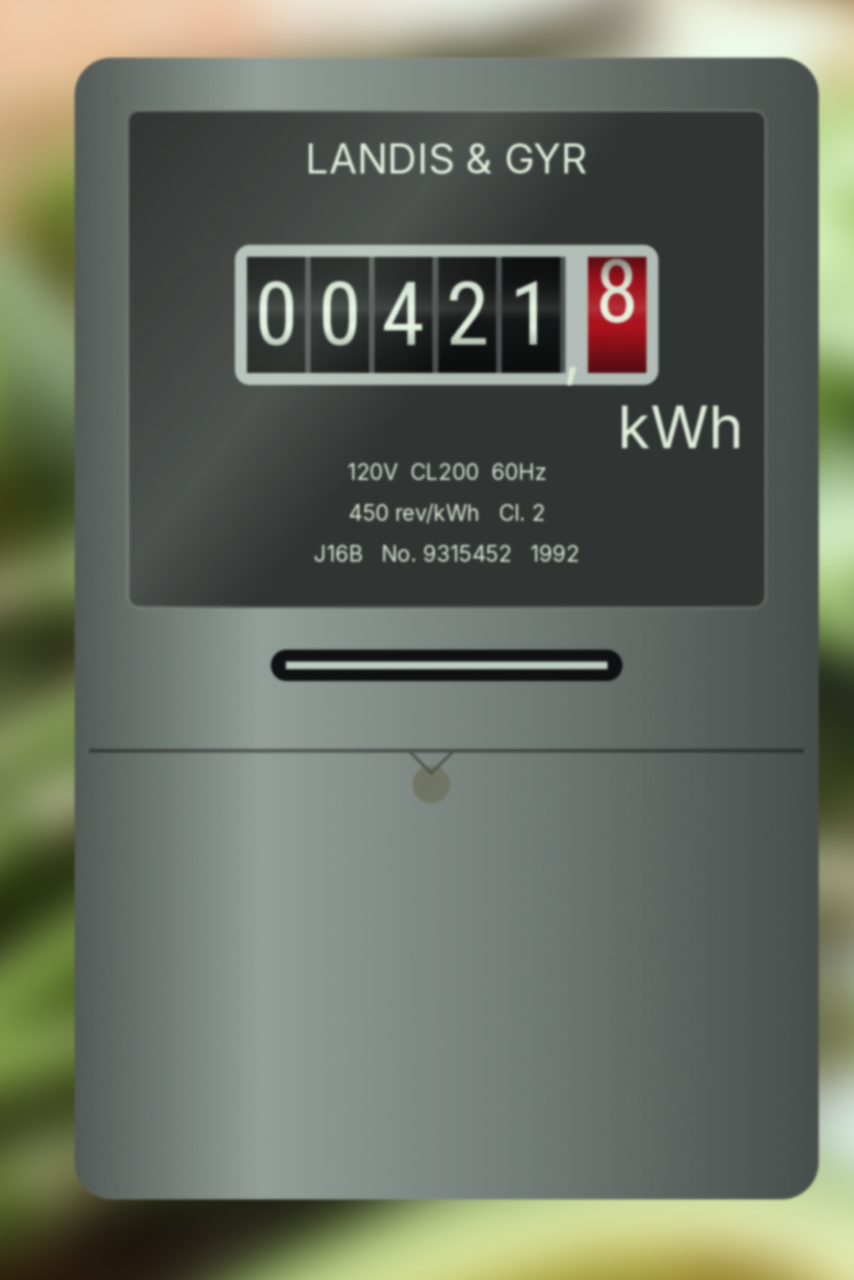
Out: 421.8; kWh
